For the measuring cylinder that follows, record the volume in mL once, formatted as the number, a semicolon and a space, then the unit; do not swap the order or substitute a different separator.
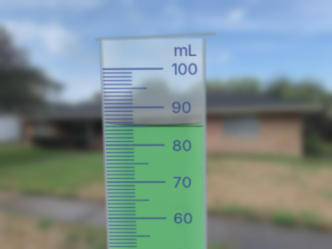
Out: 85; mL
